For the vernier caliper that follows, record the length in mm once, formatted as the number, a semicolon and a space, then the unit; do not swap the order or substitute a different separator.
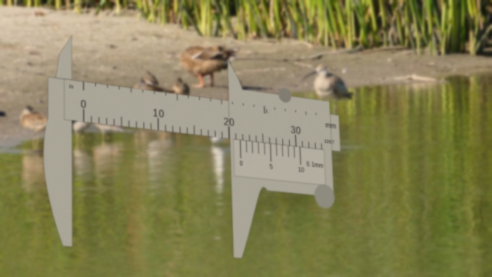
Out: 21.6; mm
